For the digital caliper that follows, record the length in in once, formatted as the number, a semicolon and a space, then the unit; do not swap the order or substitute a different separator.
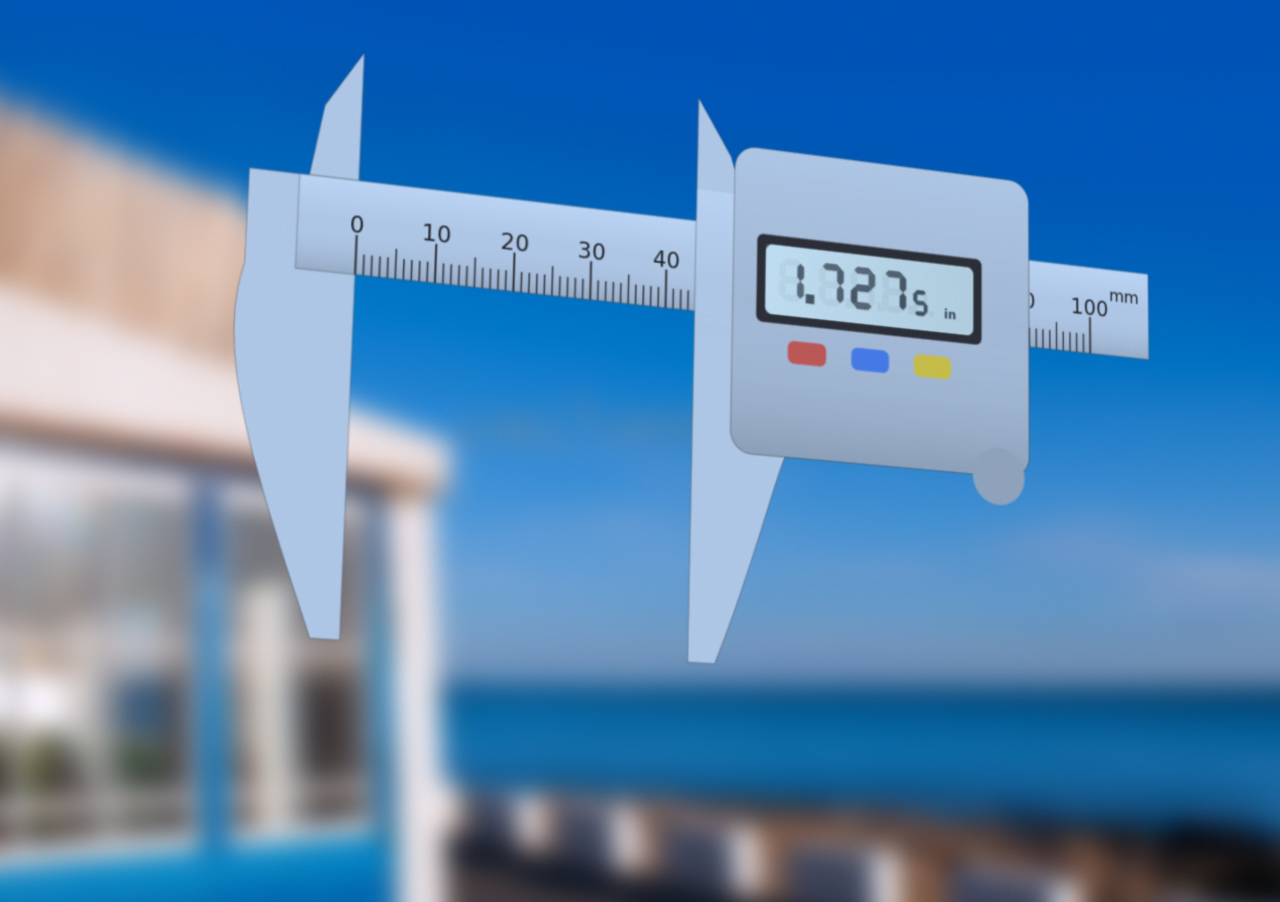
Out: 1.7275; in
